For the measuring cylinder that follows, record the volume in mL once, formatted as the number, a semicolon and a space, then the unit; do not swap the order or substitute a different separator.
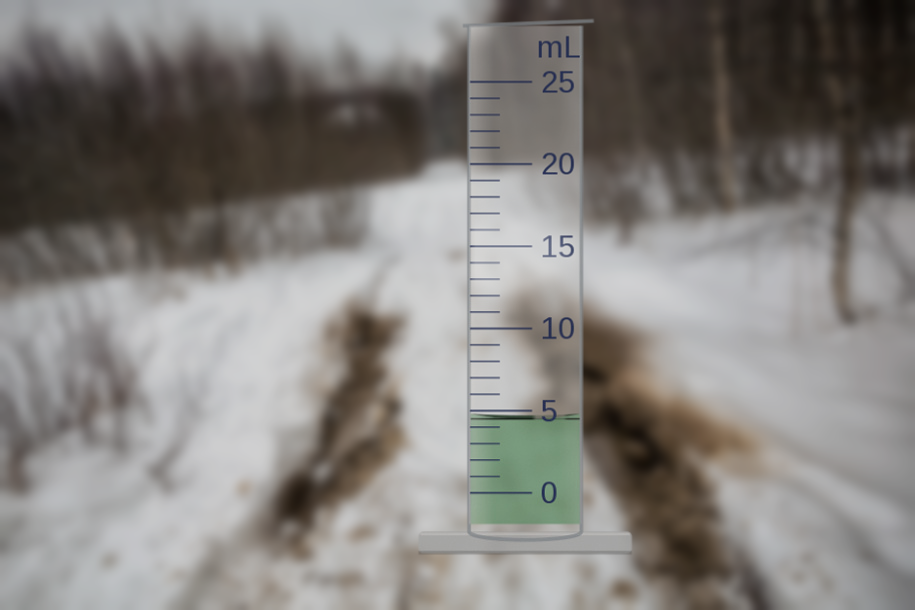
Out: 4.5; mL
